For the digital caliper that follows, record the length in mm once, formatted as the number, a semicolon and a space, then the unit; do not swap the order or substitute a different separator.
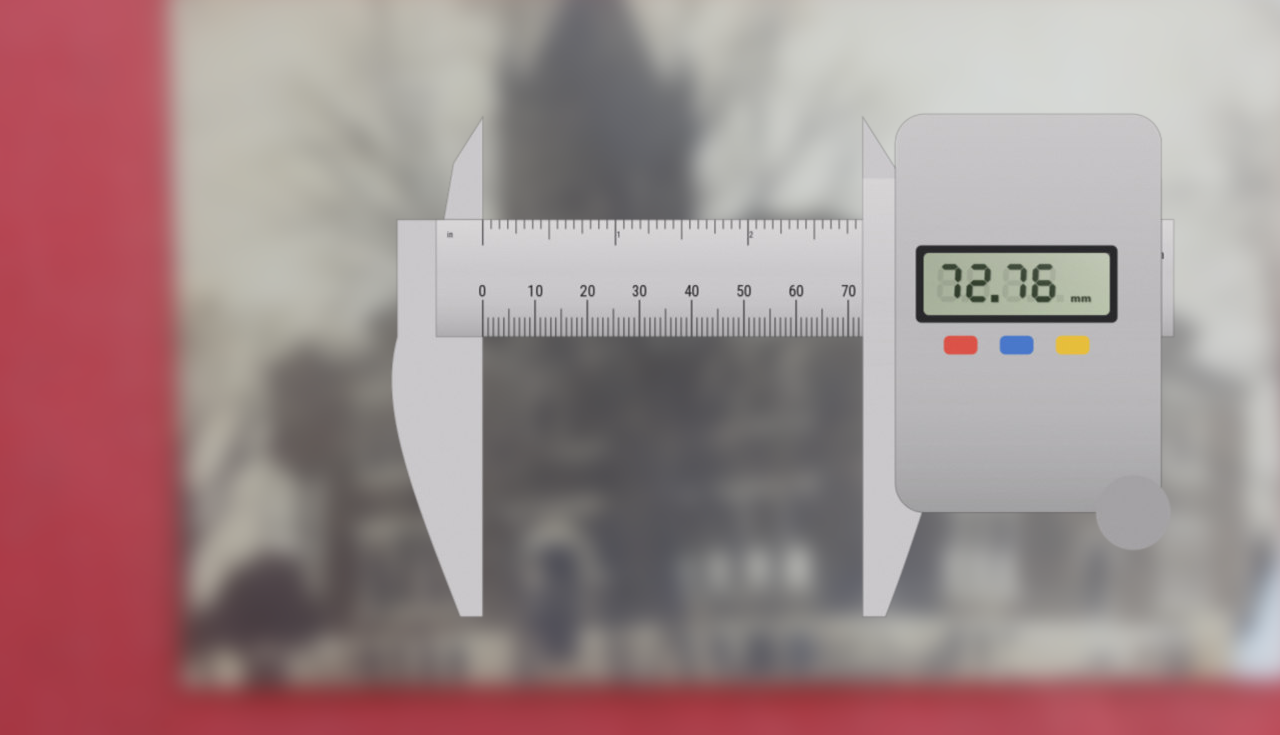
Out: 72.76; mm
